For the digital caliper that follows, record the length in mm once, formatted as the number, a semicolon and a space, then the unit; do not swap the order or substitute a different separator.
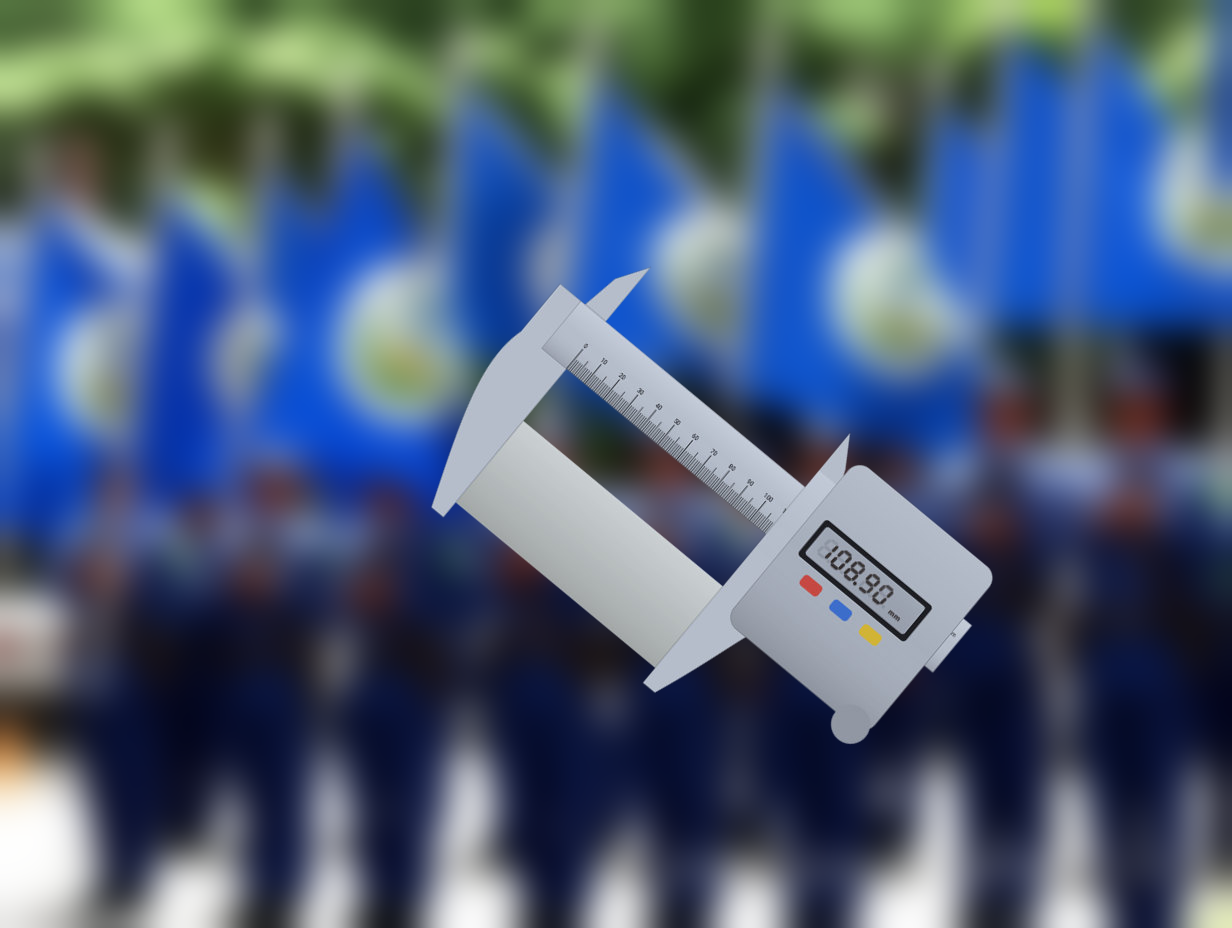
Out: 108.90; mm
